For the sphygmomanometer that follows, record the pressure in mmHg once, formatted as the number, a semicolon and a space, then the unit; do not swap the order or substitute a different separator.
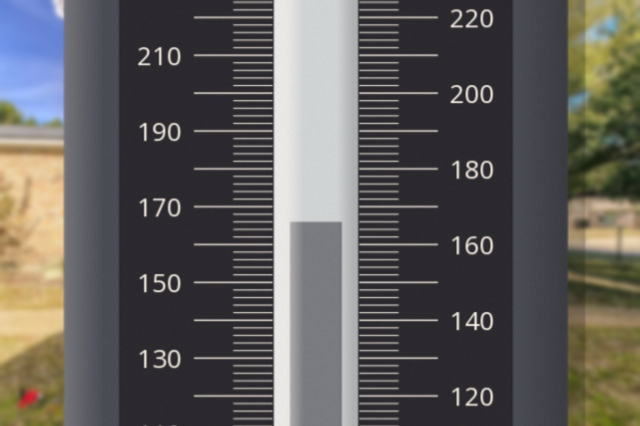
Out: 166; mmHg
